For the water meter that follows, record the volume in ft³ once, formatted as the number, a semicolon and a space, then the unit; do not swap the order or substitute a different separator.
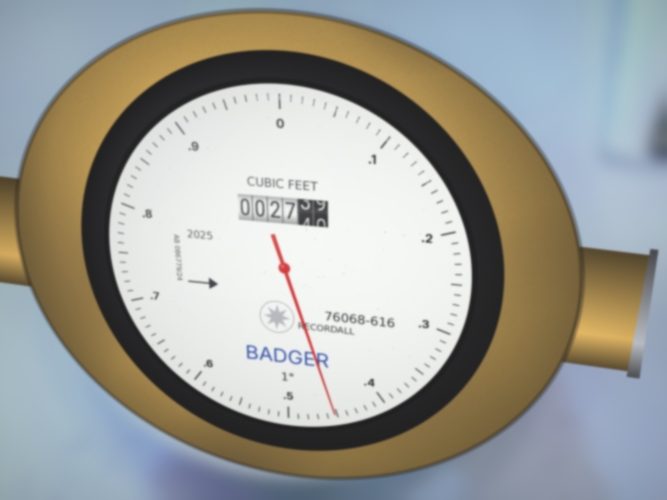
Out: 2739.45; ft³
